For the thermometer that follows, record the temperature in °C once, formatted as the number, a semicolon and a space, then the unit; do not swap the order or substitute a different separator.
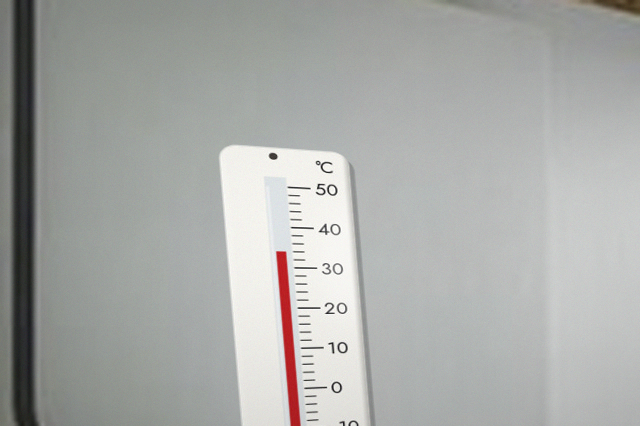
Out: 34; °C
